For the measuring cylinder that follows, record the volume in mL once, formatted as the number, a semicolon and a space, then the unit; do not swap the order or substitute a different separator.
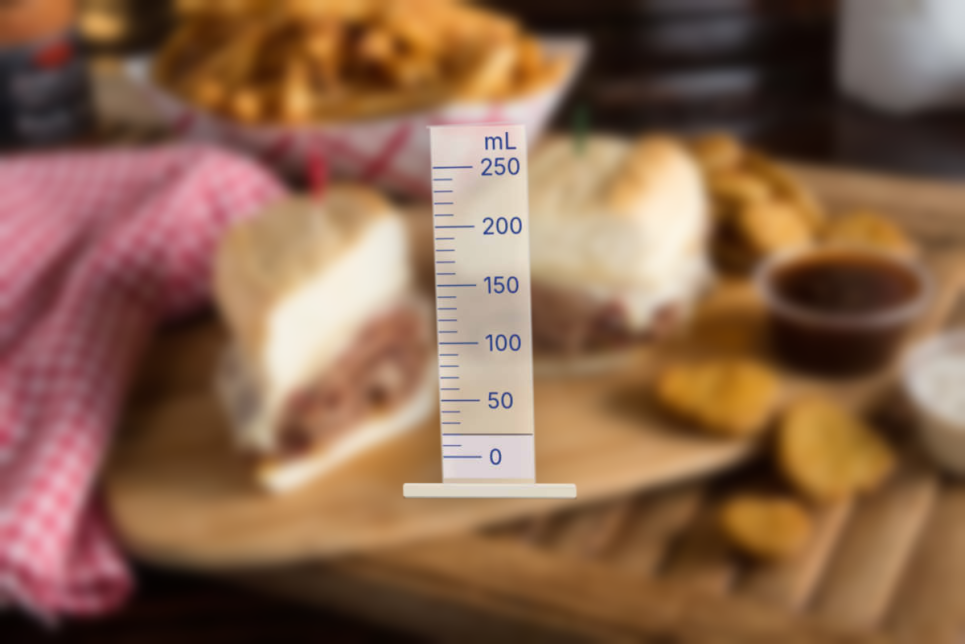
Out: 20; mL
